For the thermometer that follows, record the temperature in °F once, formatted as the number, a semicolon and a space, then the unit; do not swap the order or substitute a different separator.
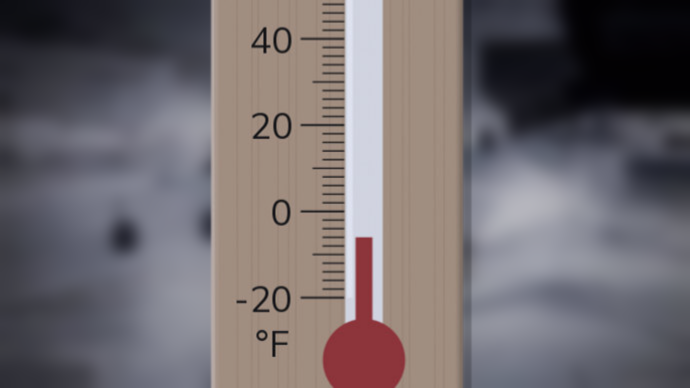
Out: -6; °F
